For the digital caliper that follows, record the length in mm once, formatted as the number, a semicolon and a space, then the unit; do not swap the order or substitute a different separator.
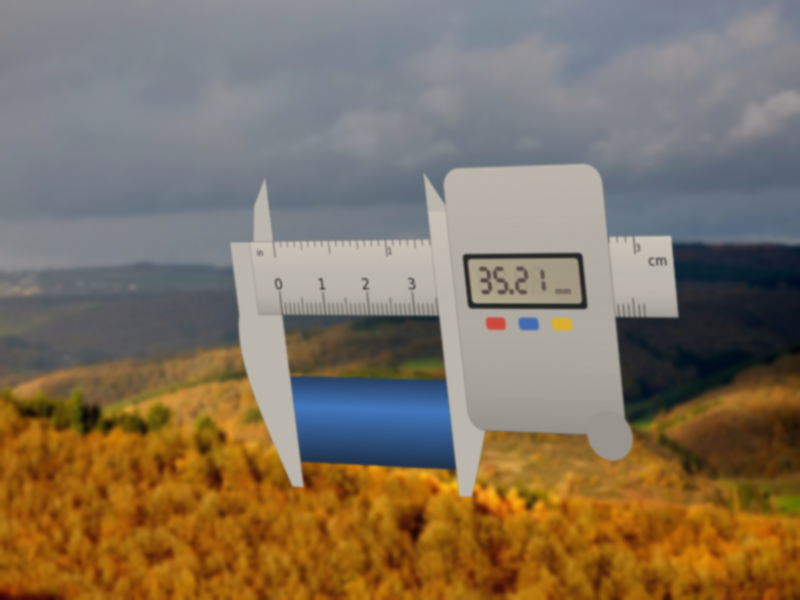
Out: 35.21; mm
